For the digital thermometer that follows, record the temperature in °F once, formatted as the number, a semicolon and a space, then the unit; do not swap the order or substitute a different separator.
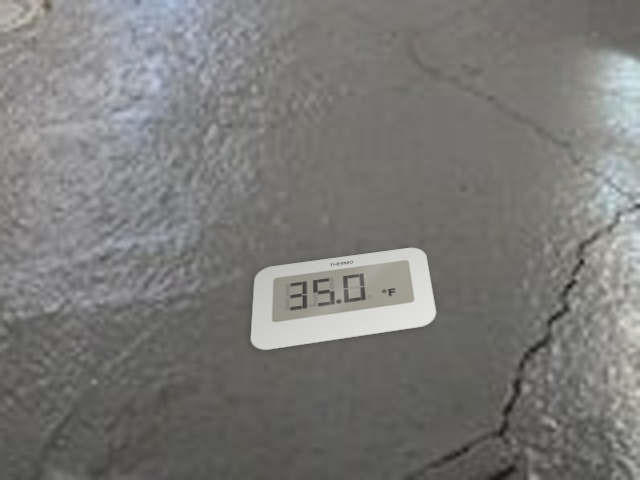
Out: 35.0; °F
